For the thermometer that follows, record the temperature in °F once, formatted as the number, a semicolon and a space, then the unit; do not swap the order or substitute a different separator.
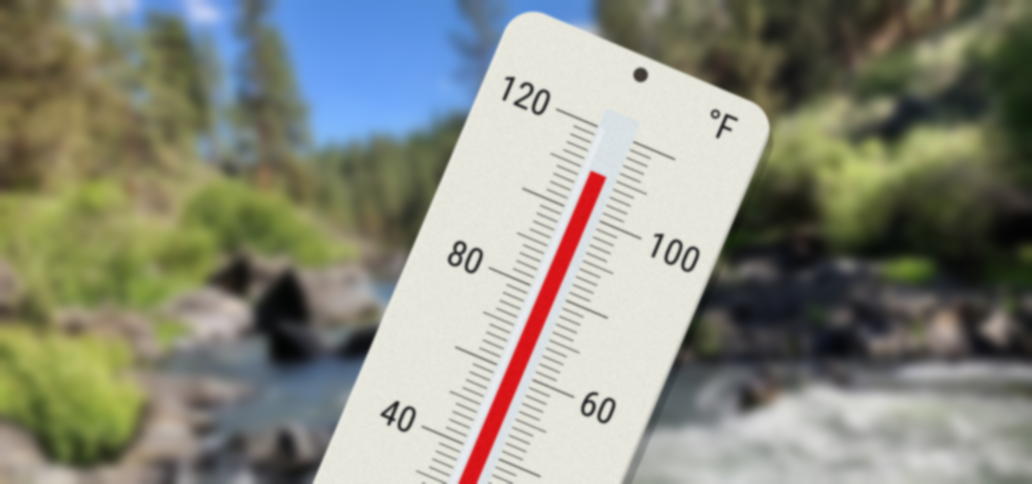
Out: 110; °F
